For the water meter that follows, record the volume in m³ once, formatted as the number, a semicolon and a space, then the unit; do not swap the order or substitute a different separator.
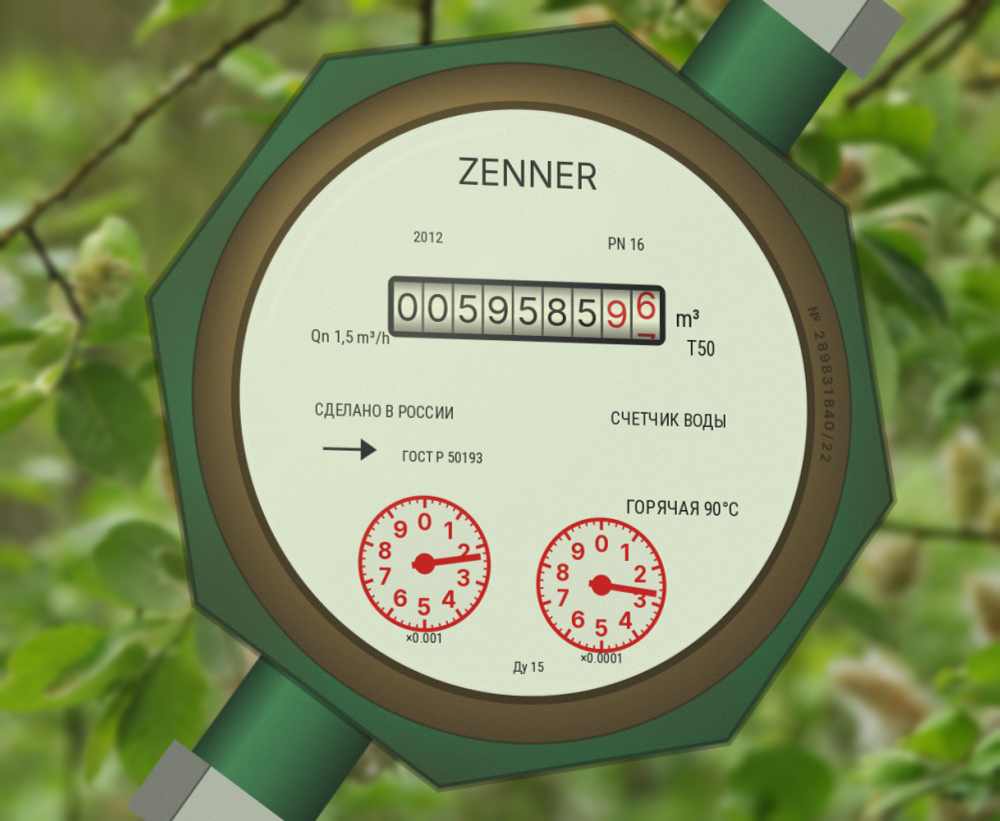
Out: 59585.9622; m³
